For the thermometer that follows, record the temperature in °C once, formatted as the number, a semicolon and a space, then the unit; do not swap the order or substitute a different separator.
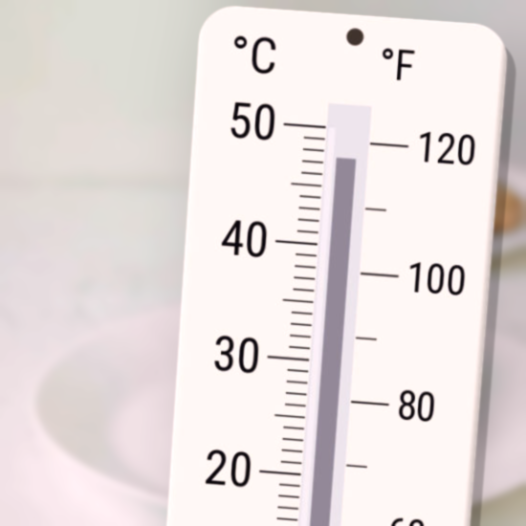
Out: 47.5; °C
